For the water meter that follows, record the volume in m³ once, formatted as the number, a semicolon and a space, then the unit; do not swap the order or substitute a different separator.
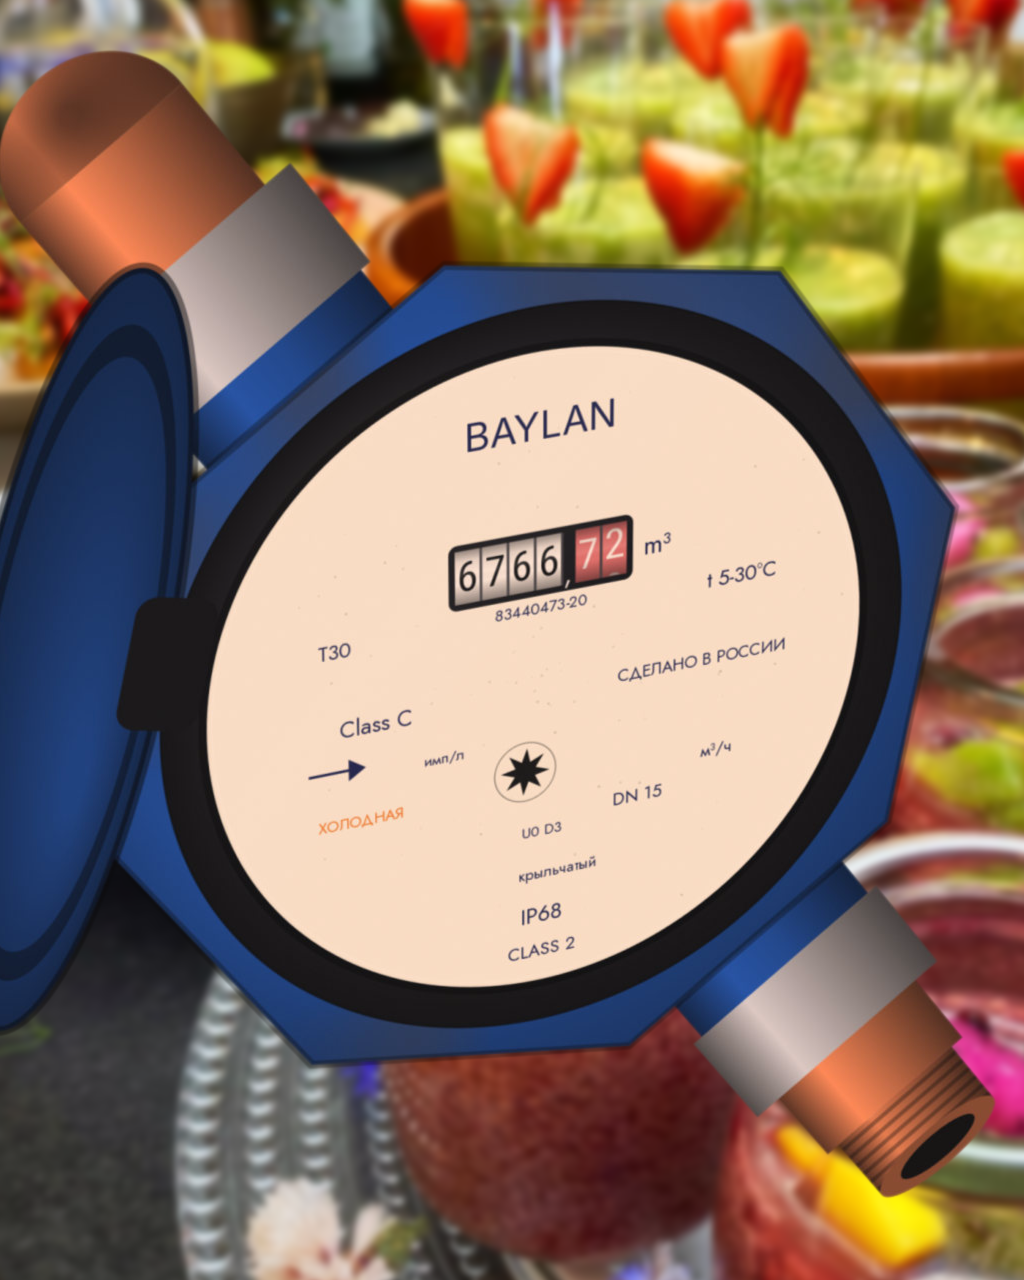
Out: 6766.72; m³
